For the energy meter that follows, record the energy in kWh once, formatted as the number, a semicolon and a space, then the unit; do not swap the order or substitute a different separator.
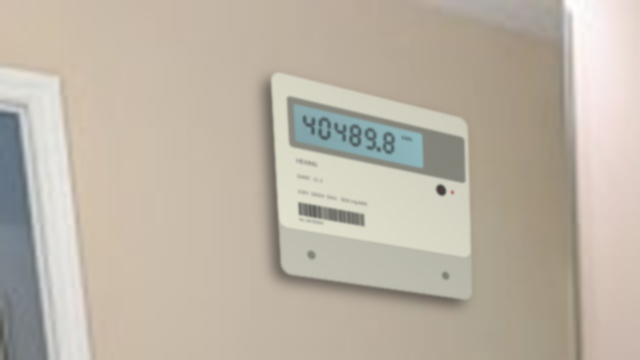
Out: 40489.8; kWh
